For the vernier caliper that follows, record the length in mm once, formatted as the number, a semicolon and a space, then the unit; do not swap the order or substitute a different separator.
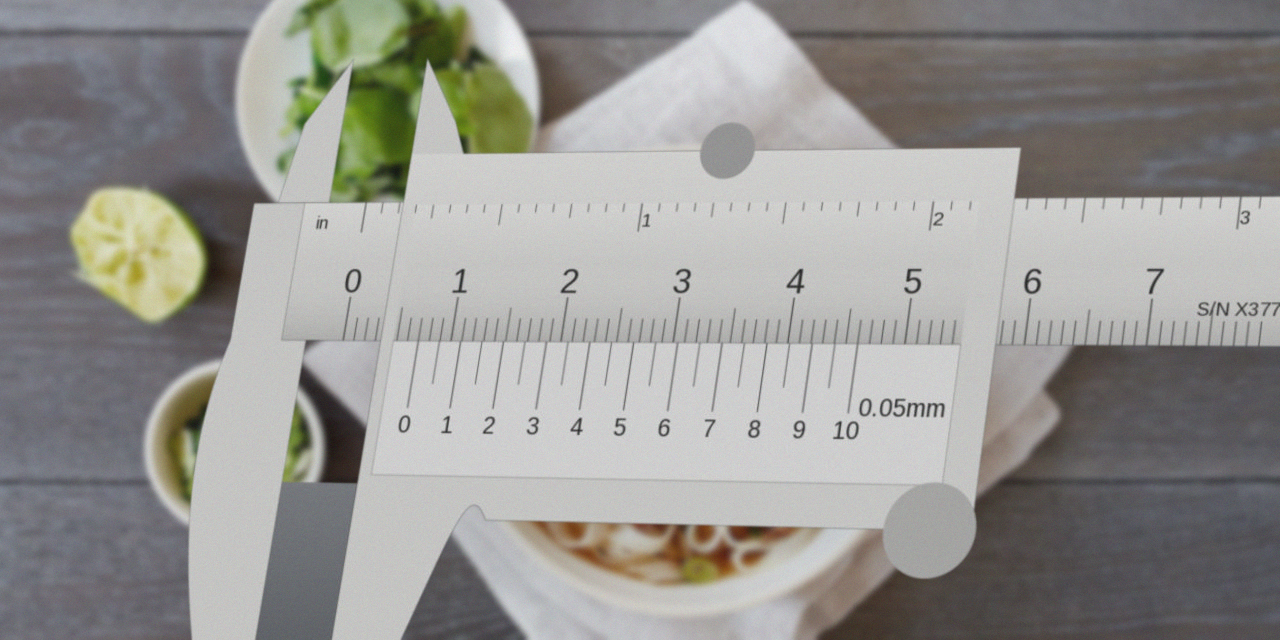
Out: 7.0; mm
